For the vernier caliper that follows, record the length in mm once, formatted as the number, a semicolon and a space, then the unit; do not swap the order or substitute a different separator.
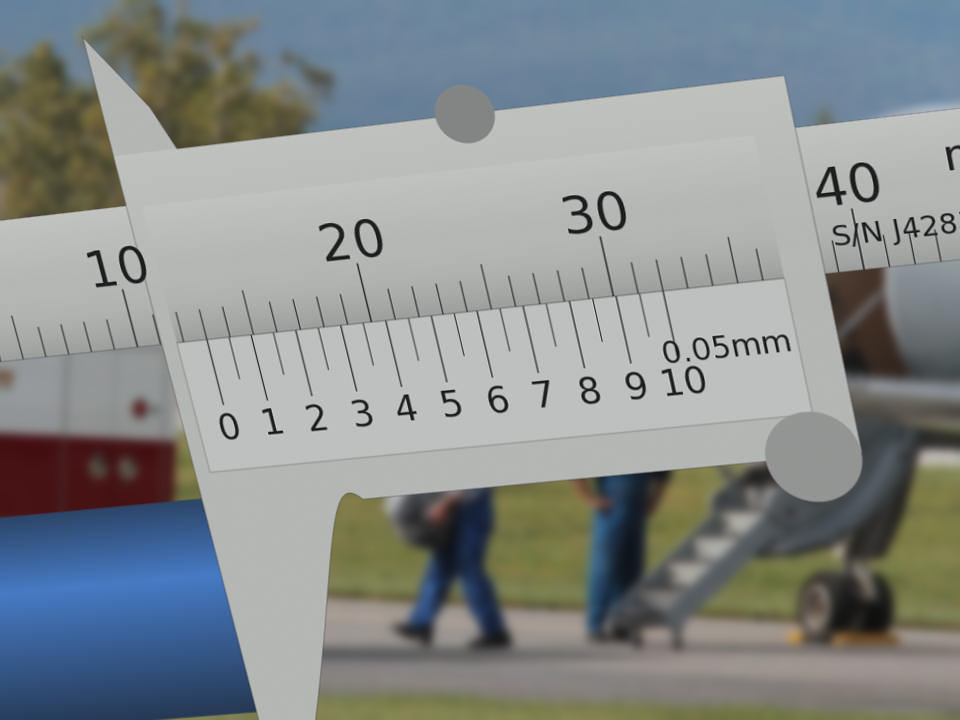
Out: 13.00; mm
